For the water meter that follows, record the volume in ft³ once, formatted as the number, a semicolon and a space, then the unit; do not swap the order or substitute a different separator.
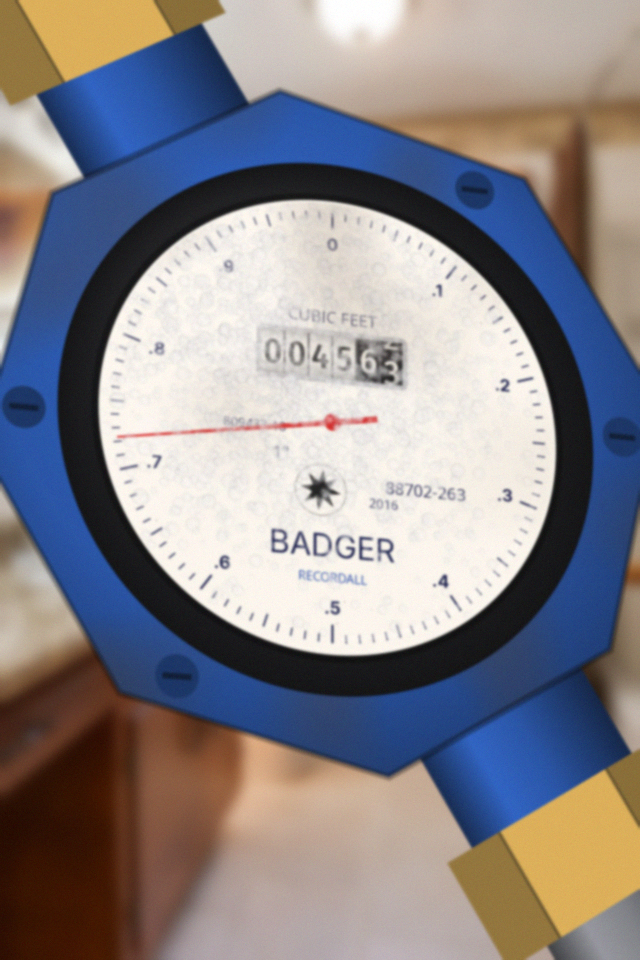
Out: 4562.72; ft³
